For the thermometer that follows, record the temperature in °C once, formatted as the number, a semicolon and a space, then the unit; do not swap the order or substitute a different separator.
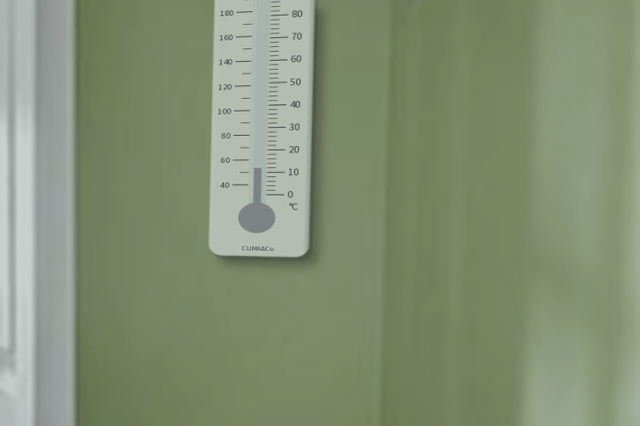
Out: 12; °C
